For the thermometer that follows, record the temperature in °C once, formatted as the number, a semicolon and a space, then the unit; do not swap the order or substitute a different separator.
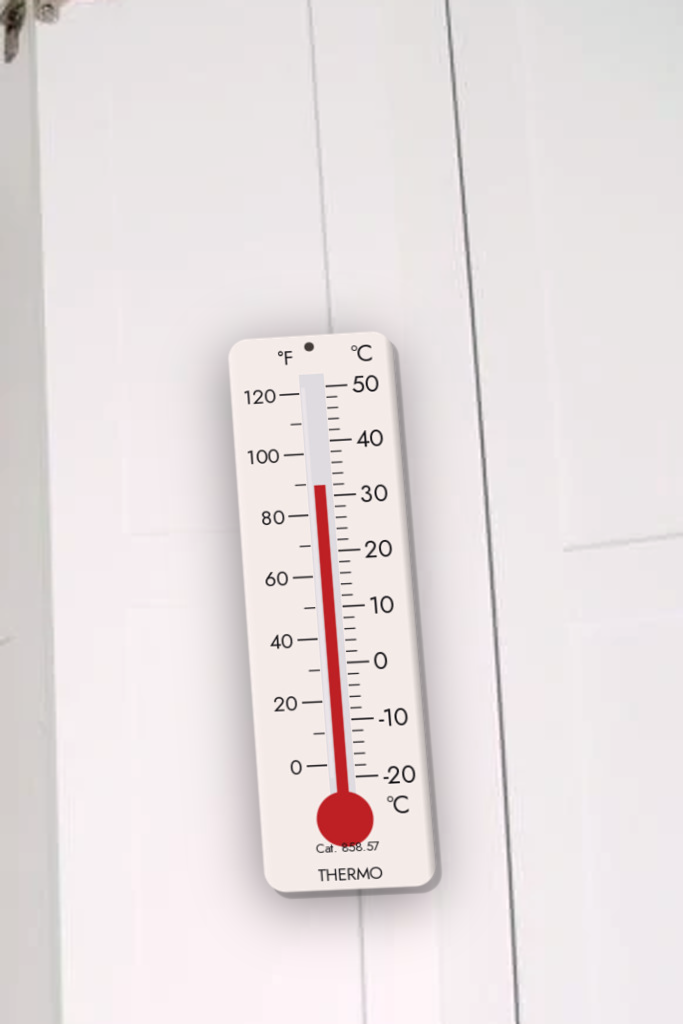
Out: 32; °C
